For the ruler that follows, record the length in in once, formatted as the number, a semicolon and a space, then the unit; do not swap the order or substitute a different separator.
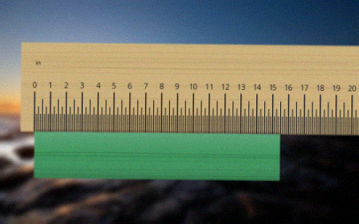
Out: 15.5; in
